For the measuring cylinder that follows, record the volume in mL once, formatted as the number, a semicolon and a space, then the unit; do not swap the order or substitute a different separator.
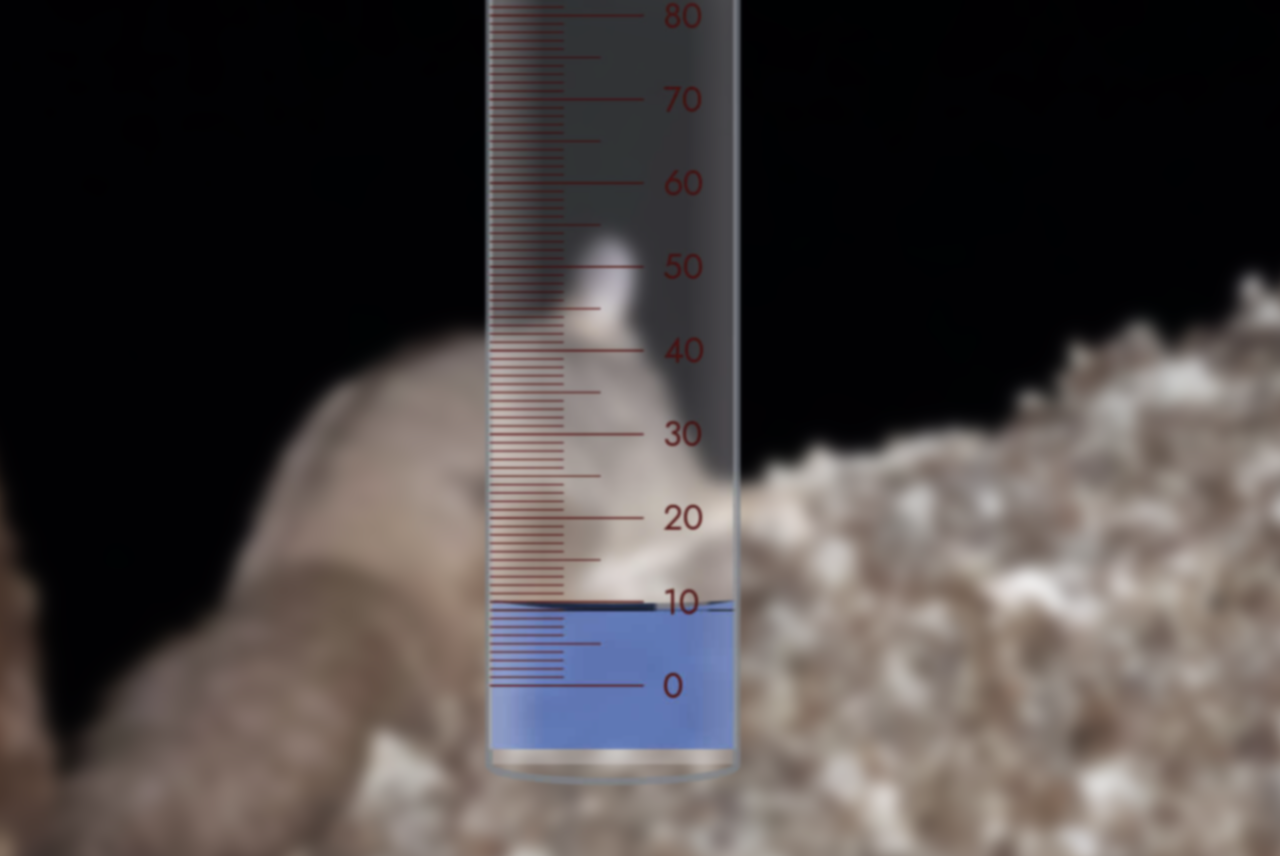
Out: 9; mL
